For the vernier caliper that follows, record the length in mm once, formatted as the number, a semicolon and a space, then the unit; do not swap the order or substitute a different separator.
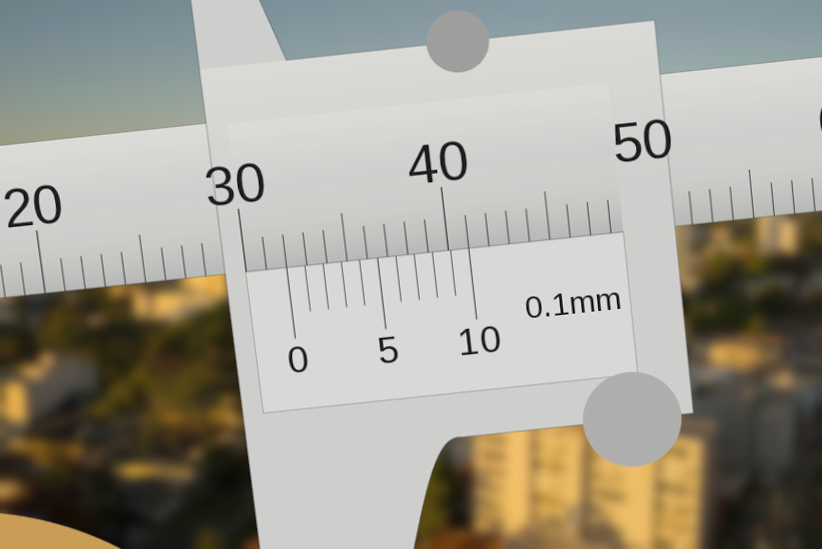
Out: 32.0; mm
